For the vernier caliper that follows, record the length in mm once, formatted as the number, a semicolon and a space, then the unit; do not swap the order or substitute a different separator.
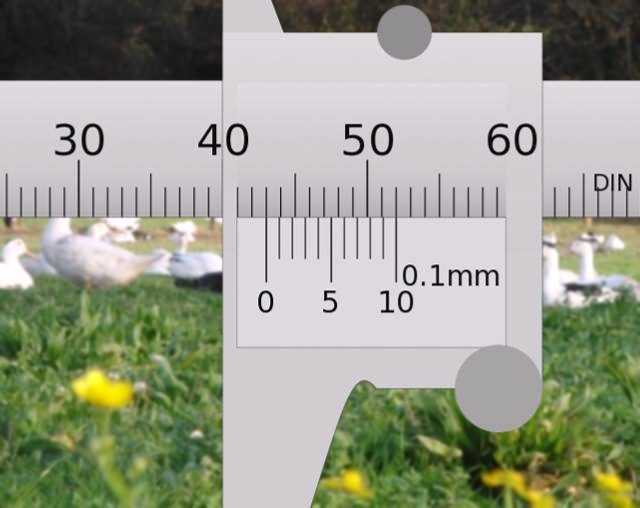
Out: 43.0; mm
